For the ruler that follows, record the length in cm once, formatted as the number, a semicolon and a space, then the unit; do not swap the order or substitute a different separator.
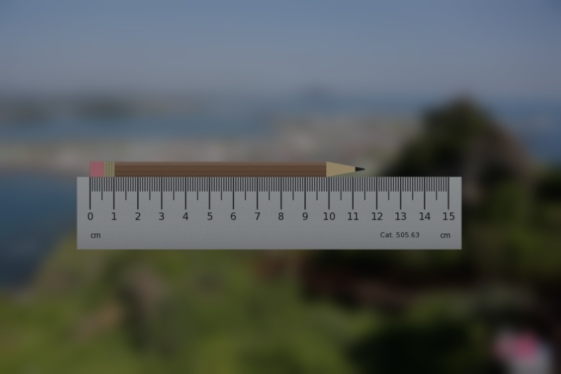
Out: 11.5; cm
